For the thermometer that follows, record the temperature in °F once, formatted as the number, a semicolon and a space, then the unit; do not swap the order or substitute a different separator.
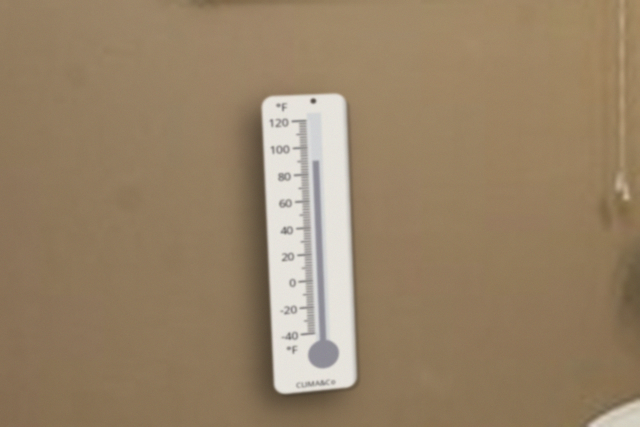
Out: 90; °F
